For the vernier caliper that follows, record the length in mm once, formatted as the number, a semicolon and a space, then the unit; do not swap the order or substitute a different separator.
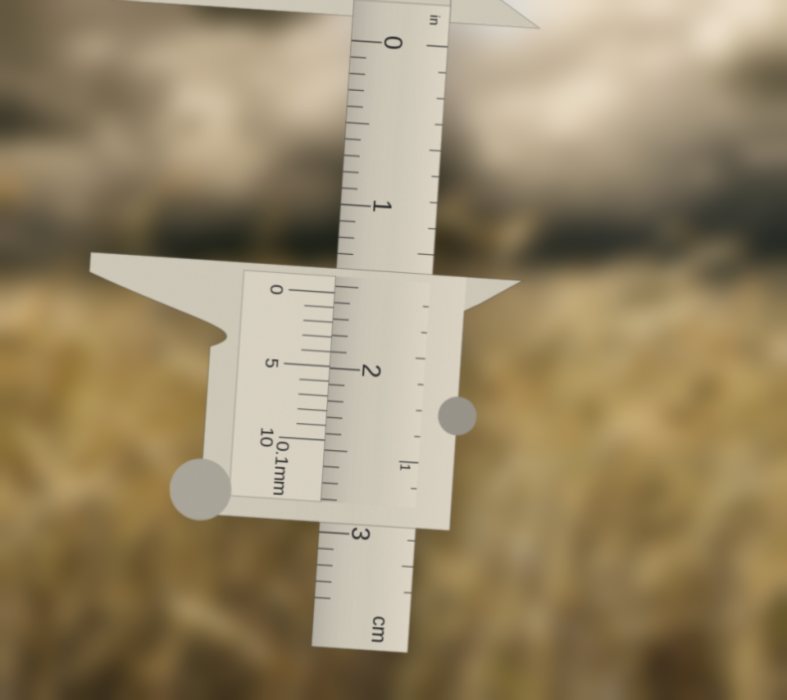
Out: 15.4; mm
